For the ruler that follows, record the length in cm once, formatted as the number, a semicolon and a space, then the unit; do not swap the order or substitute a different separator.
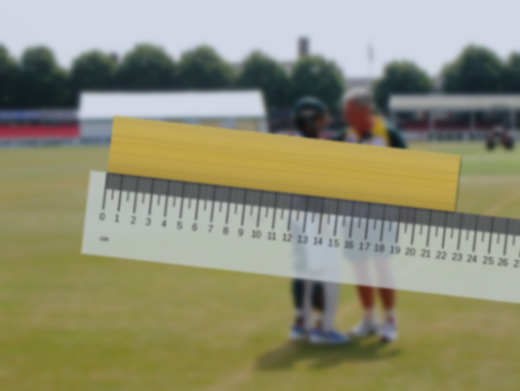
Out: 22.5; cm
